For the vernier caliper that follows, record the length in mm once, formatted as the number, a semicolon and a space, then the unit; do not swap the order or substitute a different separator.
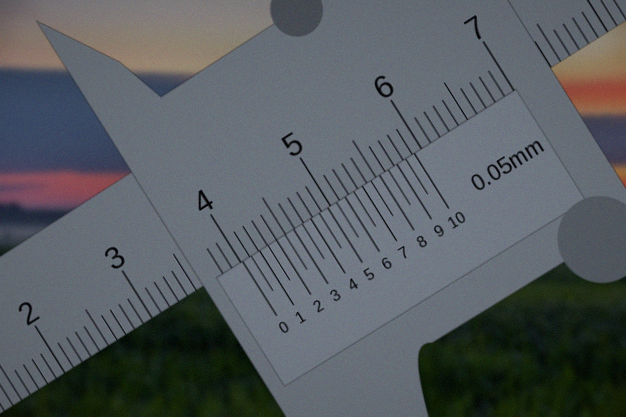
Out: 40.2; mm
